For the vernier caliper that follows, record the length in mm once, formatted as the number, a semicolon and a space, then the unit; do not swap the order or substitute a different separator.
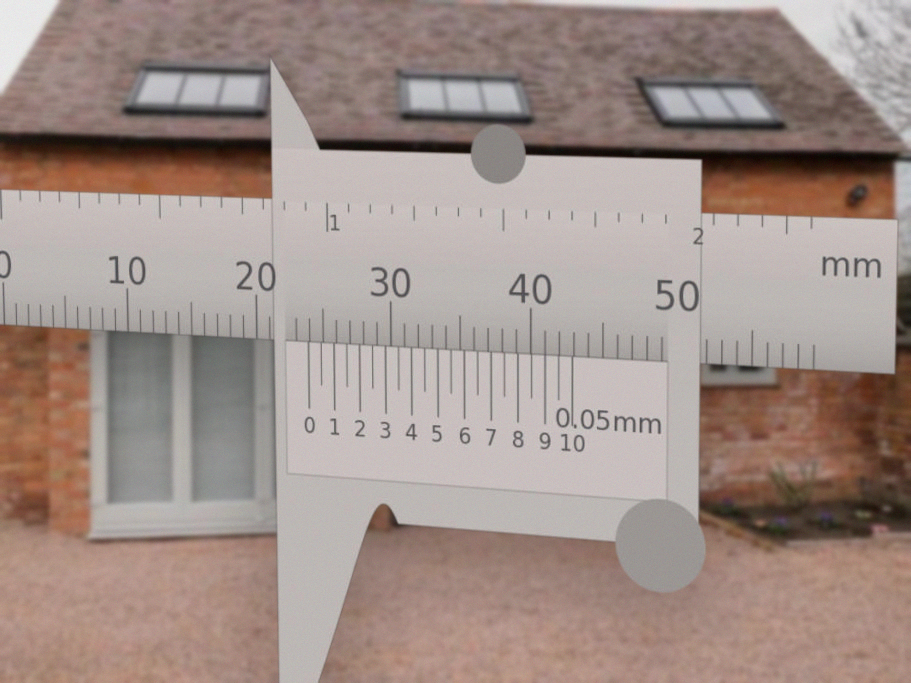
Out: 23.9; mm
